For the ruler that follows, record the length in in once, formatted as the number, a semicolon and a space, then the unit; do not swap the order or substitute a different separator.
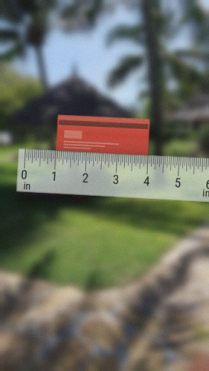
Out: 3; in
